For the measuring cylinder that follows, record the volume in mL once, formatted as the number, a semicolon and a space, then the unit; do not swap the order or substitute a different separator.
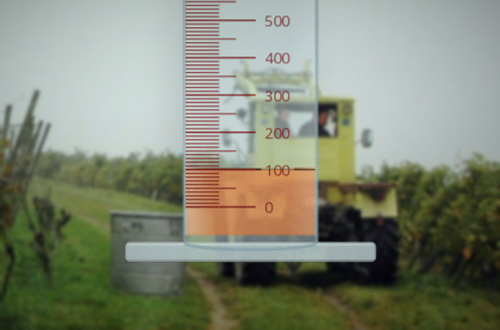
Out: 100; mL
